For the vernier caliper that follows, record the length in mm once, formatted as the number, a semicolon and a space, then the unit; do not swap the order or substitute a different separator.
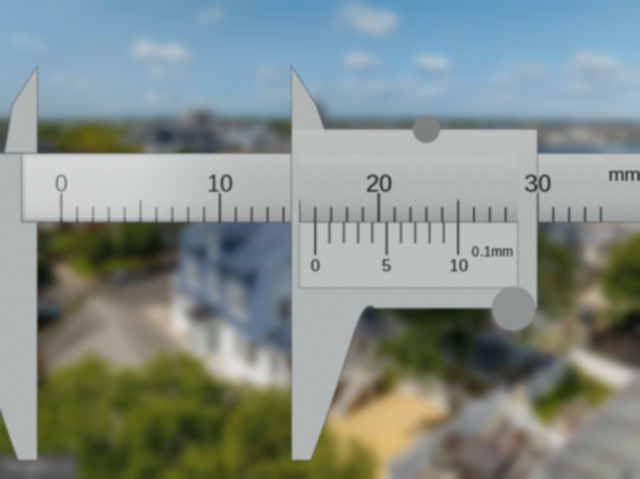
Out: 16.0; mm
